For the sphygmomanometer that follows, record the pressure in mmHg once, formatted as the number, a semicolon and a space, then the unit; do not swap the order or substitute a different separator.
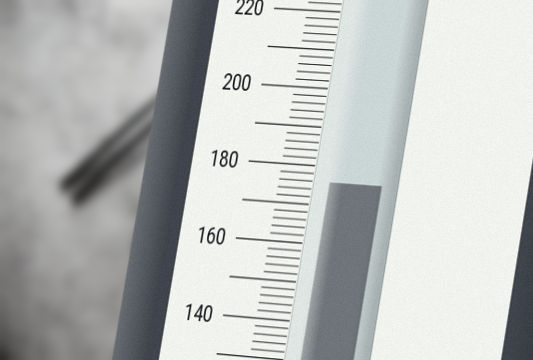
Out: 176; mmHg
